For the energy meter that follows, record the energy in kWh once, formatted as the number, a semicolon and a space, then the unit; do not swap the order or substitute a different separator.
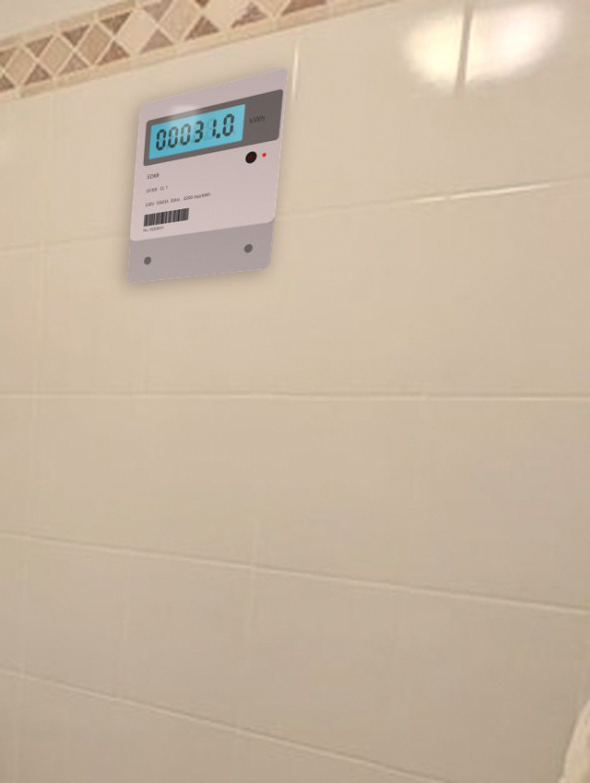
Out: 31.0; kWh
